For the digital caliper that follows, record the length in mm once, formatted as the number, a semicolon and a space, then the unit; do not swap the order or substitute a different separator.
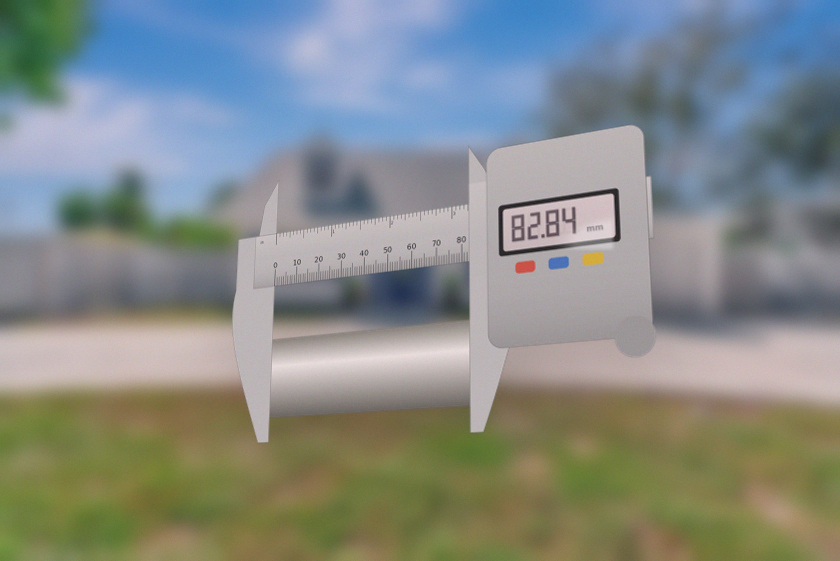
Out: 82.84; mm
